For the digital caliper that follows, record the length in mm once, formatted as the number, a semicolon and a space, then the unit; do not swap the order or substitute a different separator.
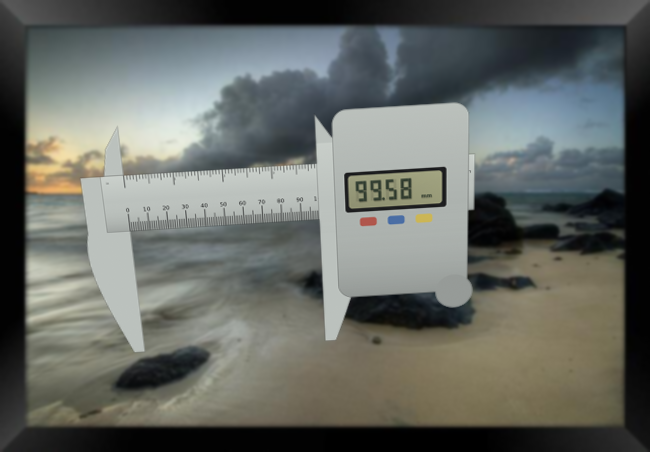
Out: 99.58; mm
